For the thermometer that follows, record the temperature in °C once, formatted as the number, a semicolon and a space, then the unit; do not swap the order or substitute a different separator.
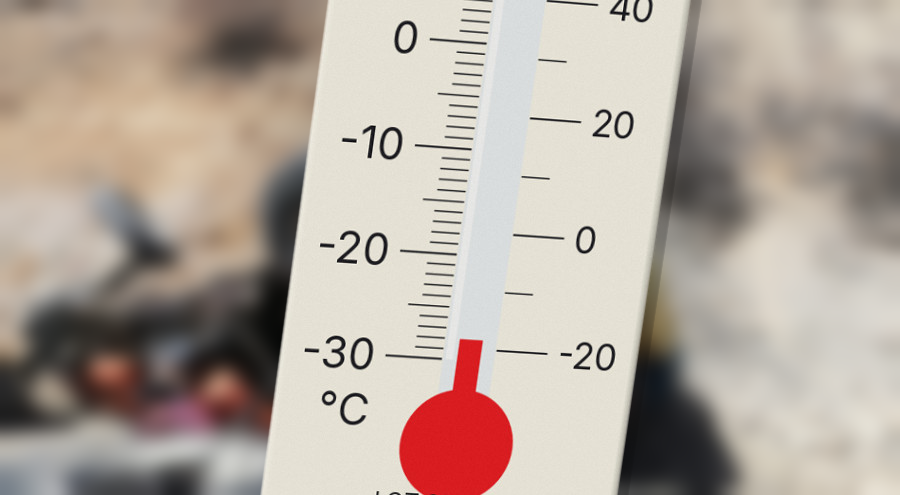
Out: -28; °C
